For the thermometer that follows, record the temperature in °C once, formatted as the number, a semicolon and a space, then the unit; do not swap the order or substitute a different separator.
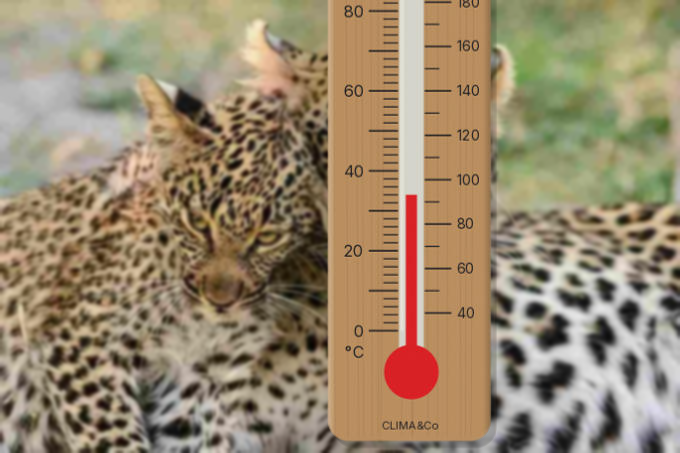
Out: 34; °C
